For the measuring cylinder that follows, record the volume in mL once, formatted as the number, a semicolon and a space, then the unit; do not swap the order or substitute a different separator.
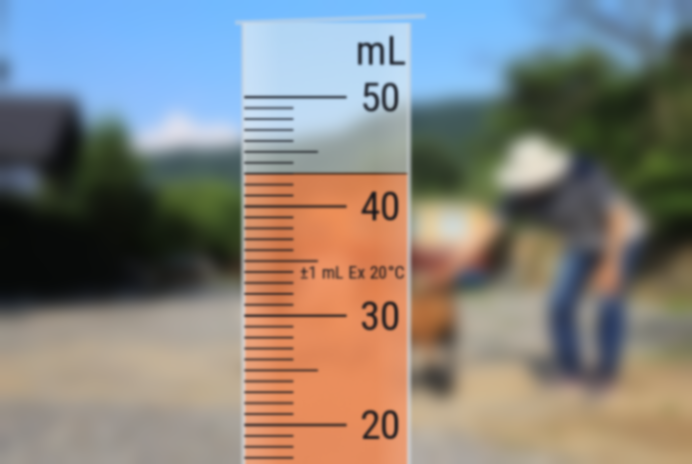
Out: 43; mL
